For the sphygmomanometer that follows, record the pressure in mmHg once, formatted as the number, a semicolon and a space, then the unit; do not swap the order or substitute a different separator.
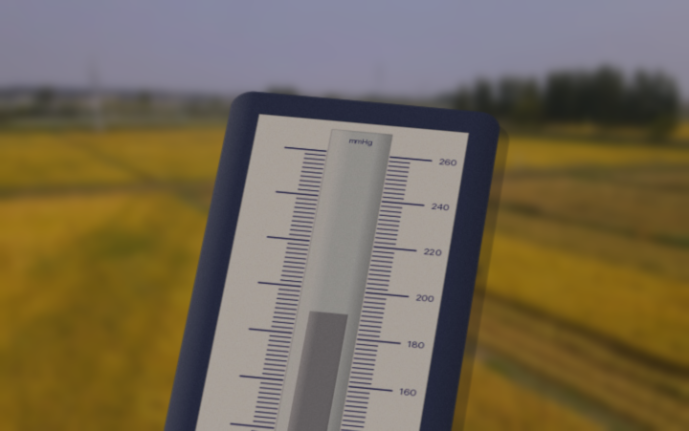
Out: 190; mmHg
